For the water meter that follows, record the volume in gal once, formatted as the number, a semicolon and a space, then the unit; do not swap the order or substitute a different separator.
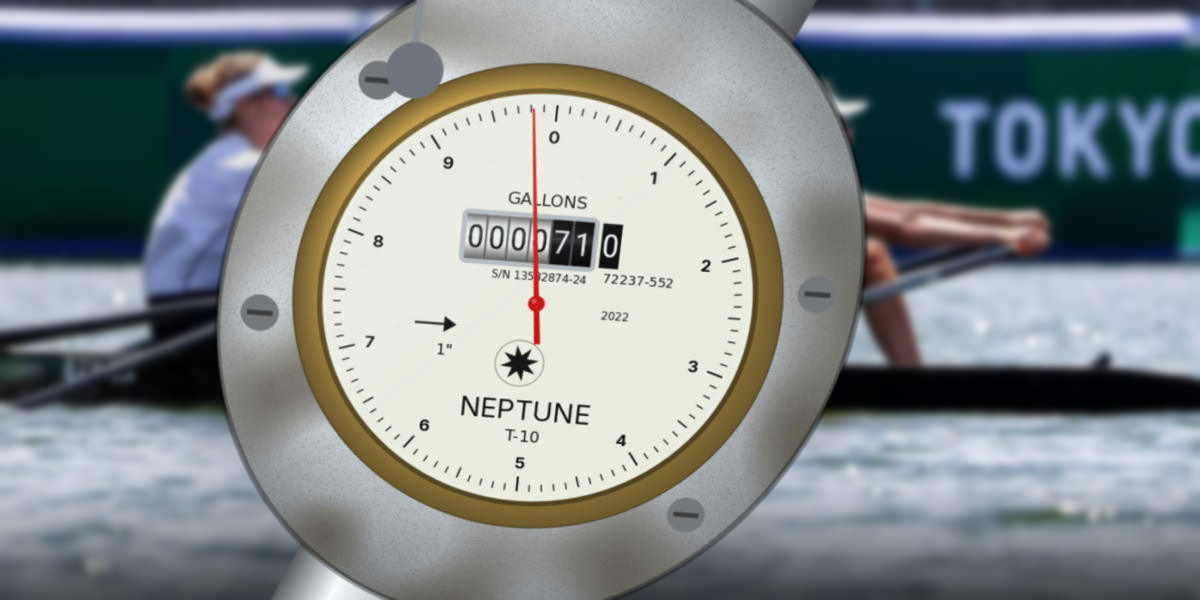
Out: 709.8; gal
